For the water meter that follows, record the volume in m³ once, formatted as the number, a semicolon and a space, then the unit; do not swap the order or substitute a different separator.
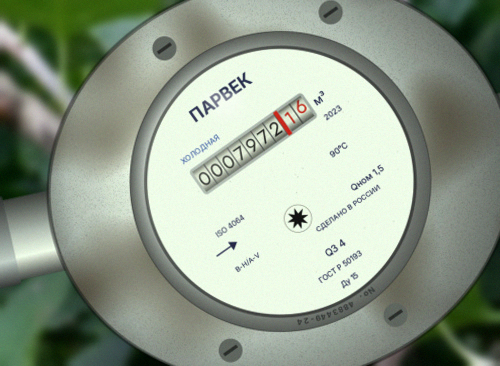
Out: 7972.16; m³
